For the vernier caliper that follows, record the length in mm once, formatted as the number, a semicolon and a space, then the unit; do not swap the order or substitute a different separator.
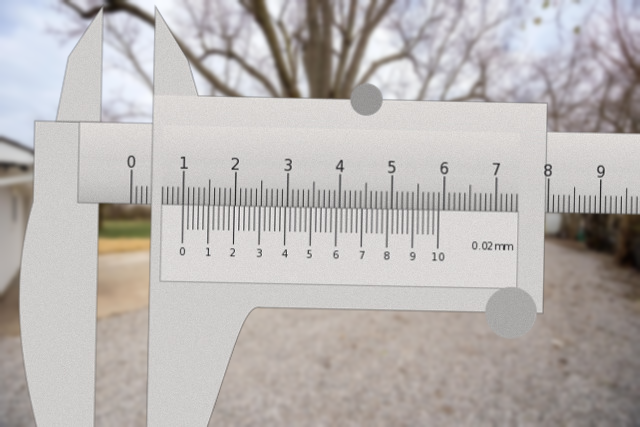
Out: 10.0; mm
